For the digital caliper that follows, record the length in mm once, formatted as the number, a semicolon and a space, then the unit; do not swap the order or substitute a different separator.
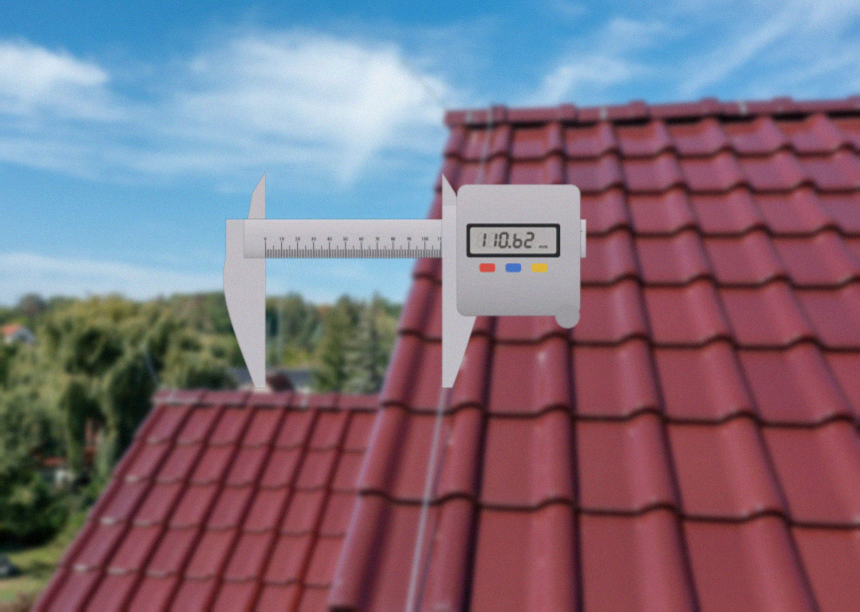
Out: 110.62; mm
